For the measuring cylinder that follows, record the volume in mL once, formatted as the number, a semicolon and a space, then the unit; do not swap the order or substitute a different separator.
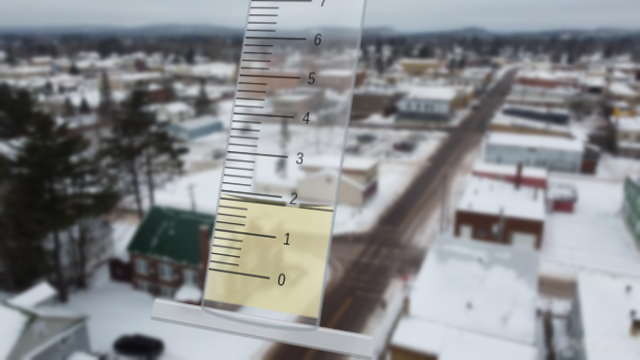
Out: 1.8; mL
